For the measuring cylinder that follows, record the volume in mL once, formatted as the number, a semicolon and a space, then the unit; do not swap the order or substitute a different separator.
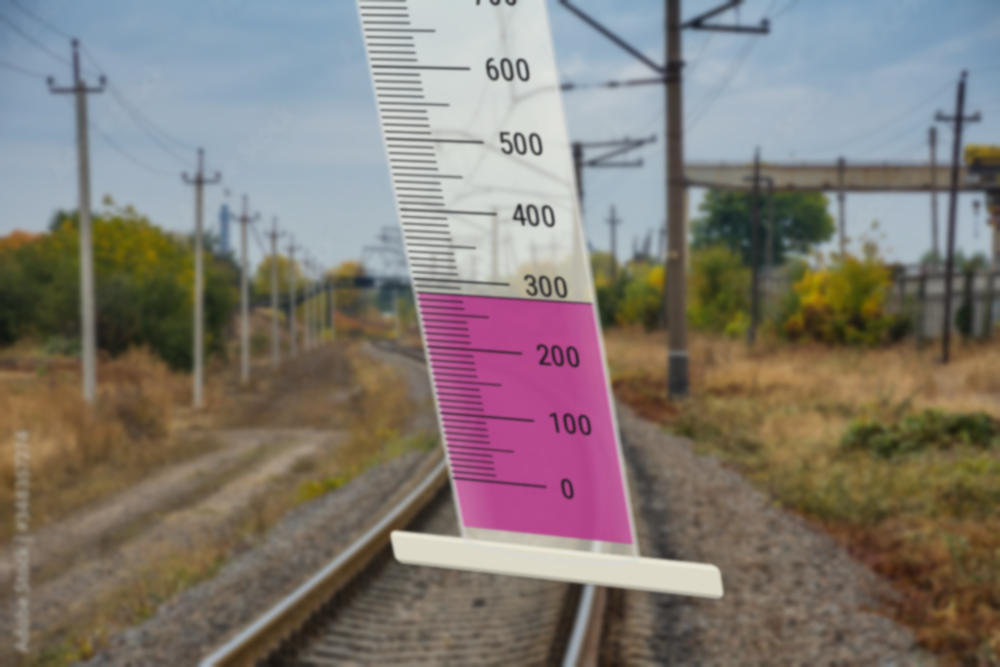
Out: 280; mL
